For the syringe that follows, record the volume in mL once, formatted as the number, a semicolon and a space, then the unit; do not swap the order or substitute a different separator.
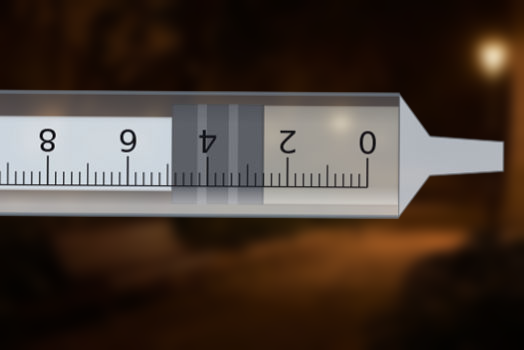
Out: 2.6; mL
